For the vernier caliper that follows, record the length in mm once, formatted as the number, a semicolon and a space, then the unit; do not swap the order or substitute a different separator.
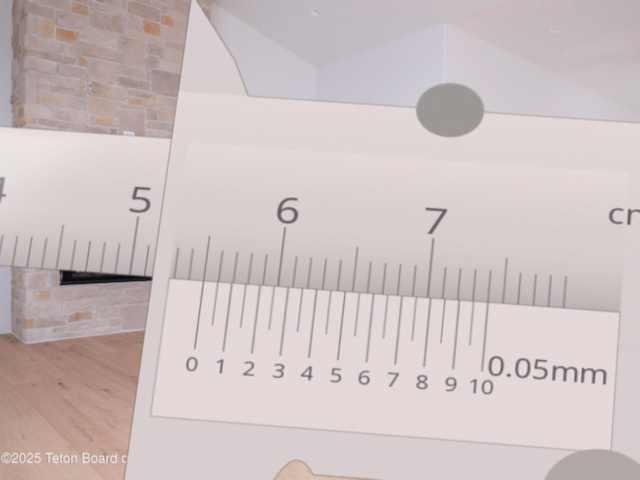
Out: 55.0; mm
